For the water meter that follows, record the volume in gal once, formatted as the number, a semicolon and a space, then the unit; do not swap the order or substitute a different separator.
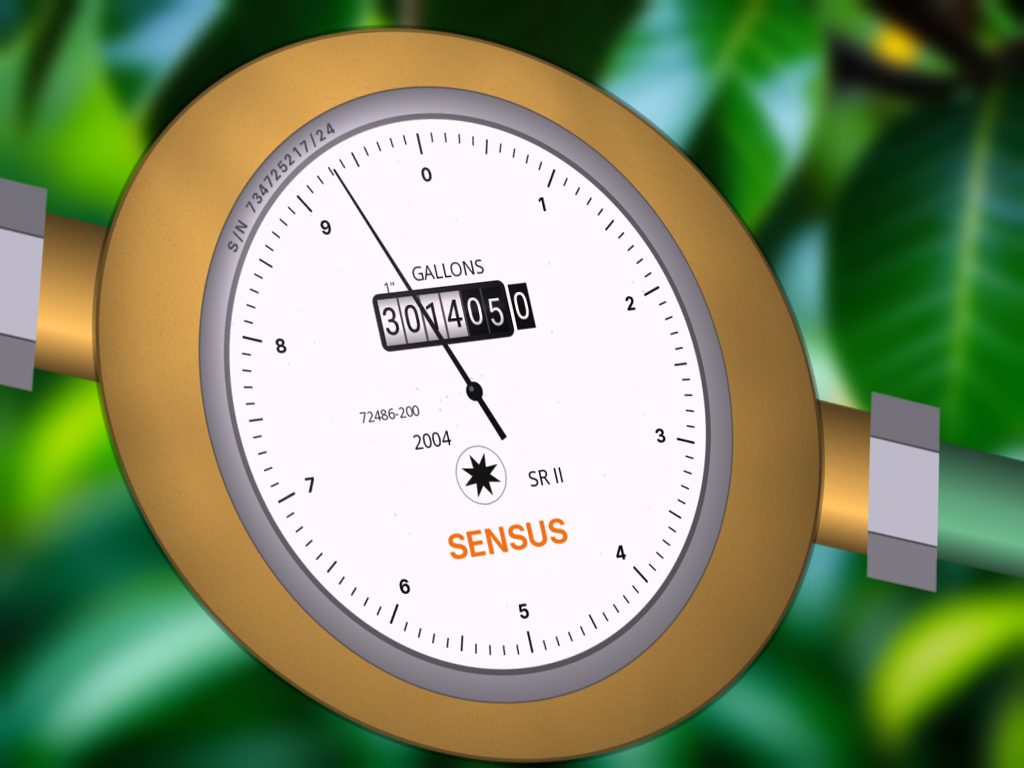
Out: 3014049.3; gal
